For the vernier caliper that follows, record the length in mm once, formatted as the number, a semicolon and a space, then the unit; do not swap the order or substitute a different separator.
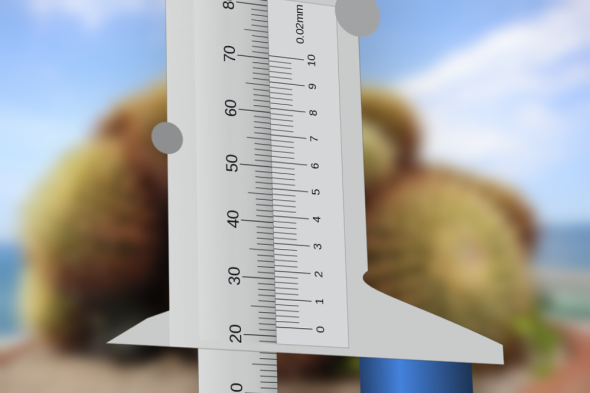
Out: 21.6; mm
